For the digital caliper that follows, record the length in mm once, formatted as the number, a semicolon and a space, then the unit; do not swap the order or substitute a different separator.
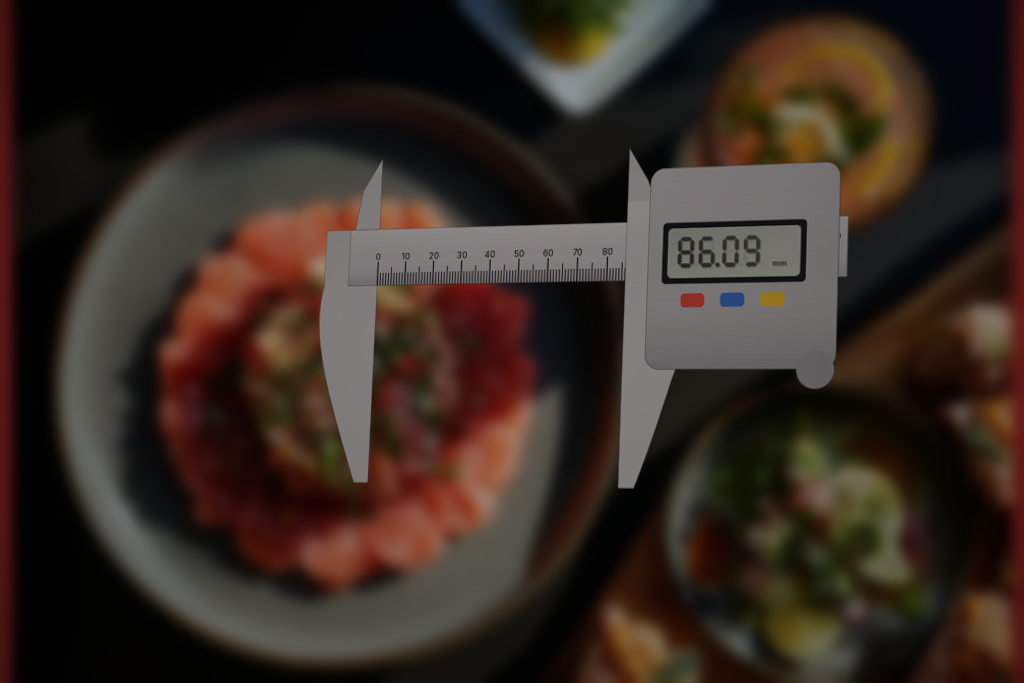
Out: 86.09; mm
